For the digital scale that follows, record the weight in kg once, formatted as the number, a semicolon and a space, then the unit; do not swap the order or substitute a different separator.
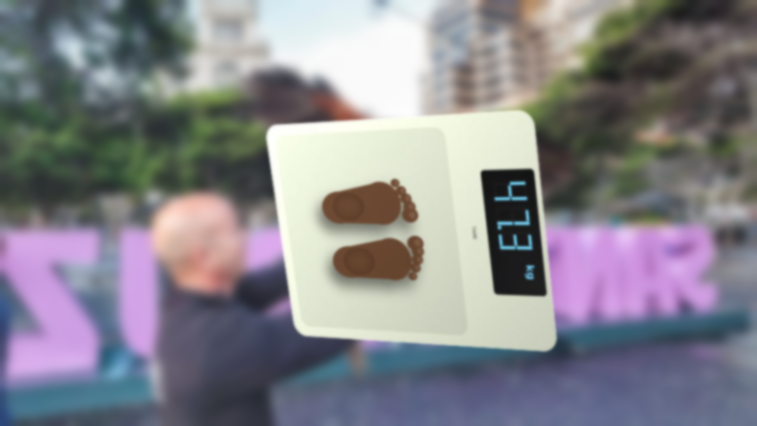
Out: 47.3; kg
